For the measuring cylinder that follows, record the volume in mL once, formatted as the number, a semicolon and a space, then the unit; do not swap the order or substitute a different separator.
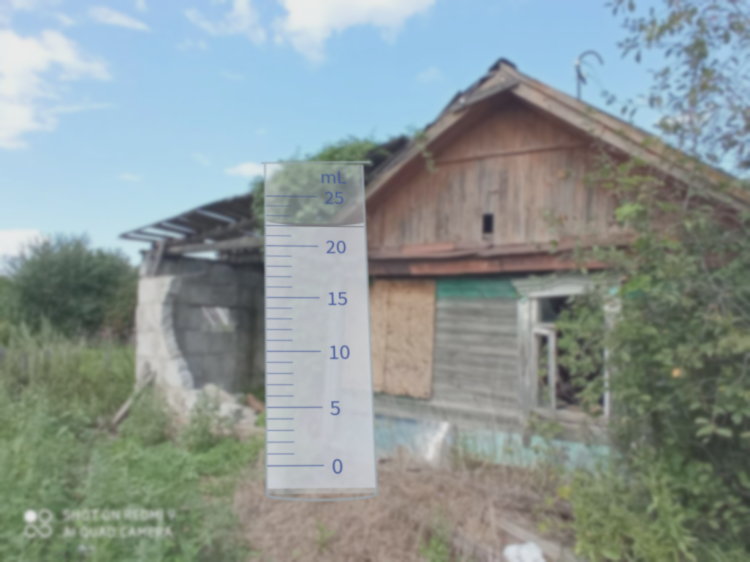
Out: 22; mL
